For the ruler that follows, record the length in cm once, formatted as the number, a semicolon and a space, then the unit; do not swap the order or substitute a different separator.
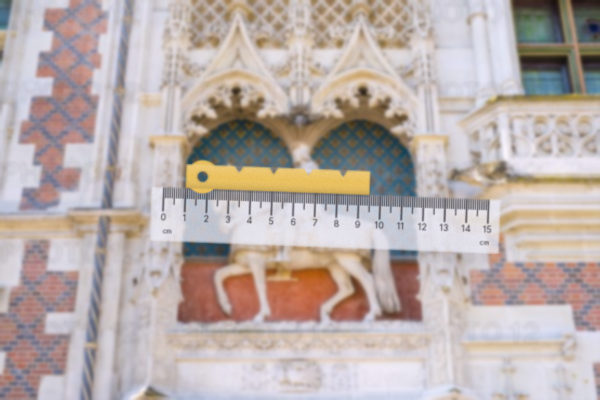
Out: 8.5; cm
